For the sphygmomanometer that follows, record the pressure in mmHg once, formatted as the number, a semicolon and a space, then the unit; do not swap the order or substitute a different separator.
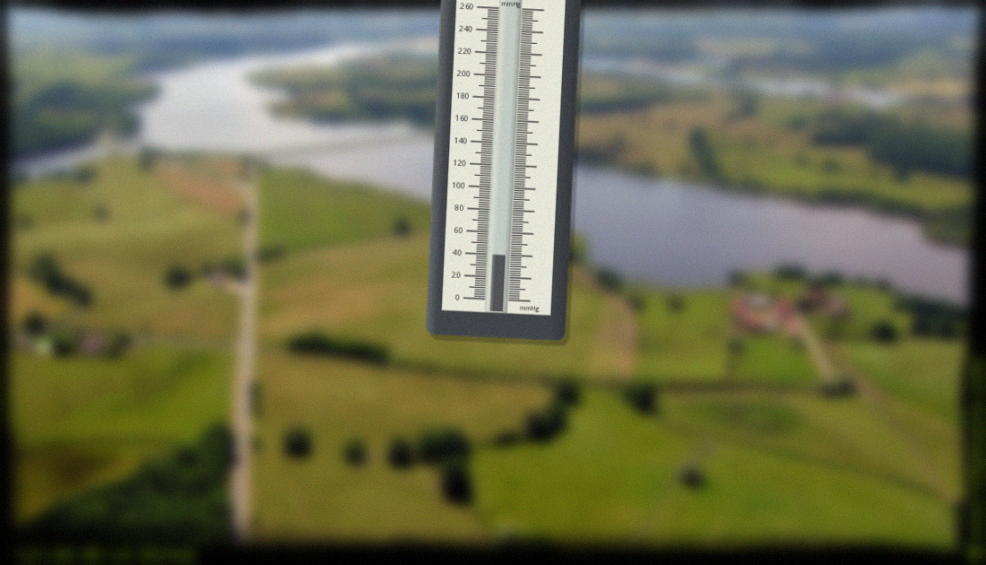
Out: 40; mmHg
